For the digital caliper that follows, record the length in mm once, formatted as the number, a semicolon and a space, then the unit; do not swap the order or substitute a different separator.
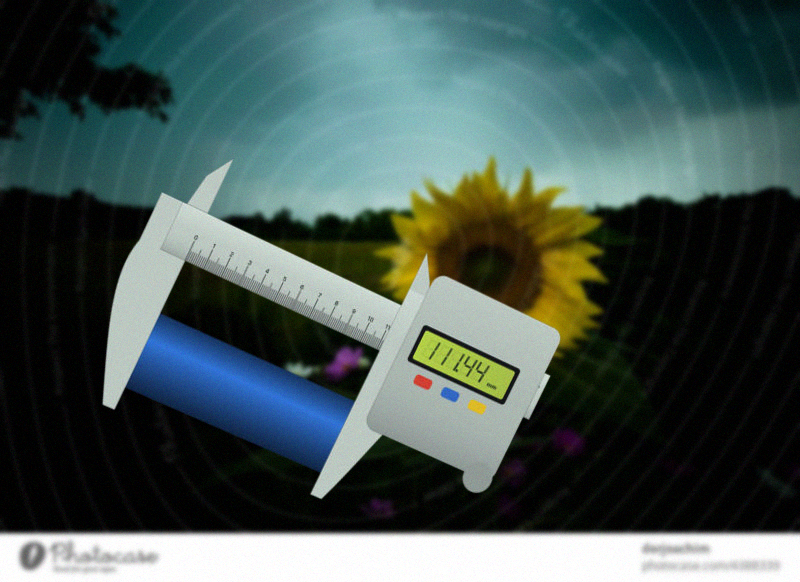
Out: 111.44; mm
